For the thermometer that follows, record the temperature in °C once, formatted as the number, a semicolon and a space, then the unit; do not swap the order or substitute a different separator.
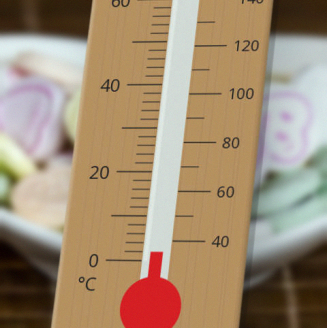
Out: 2; °C
